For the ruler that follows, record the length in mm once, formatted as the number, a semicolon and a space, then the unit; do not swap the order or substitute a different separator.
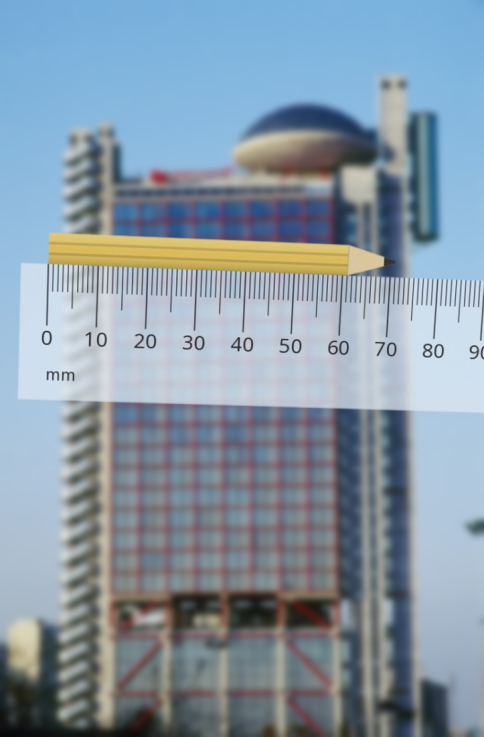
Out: 71; mm
